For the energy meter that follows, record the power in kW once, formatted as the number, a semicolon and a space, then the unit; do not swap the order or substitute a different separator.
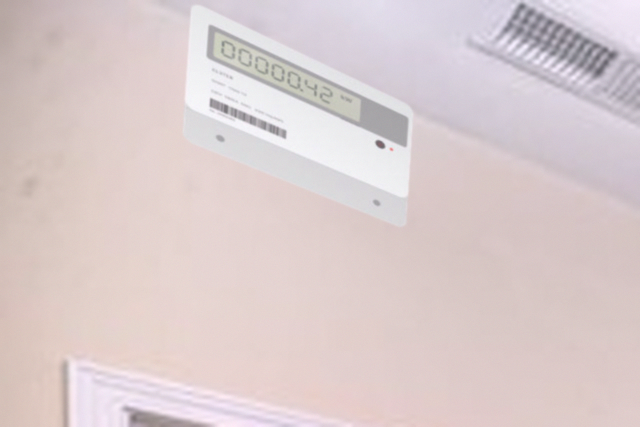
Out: 0.42; kW
